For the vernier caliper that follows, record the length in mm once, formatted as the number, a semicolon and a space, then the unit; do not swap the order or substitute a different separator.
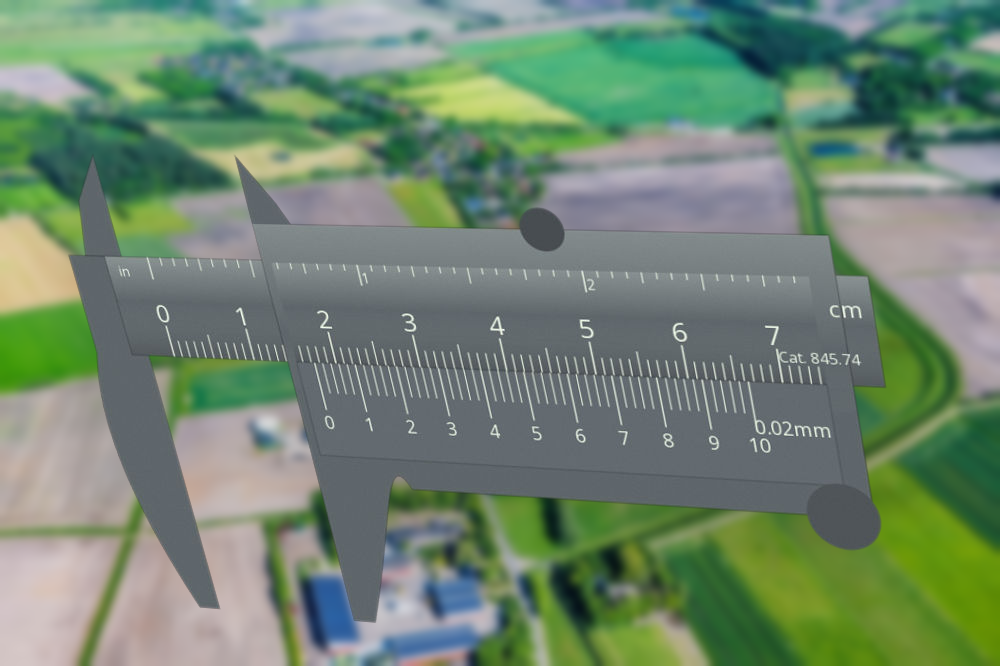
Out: 17.4; mm
